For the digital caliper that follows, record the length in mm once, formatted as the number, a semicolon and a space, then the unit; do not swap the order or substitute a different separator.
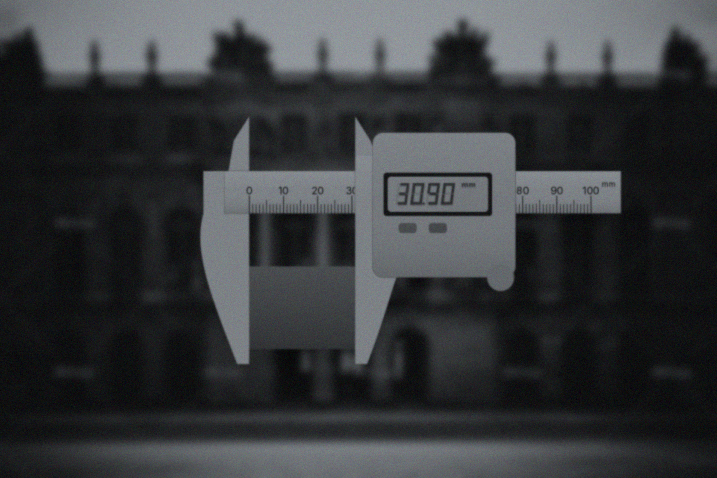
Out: 30.90; mm
